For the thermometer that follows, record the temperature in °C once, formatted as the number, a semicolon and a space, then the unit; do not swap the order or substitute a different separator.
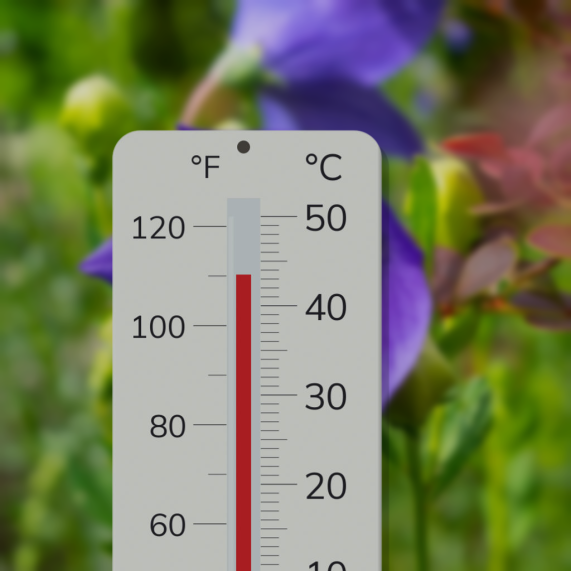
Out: 43.5; °C
